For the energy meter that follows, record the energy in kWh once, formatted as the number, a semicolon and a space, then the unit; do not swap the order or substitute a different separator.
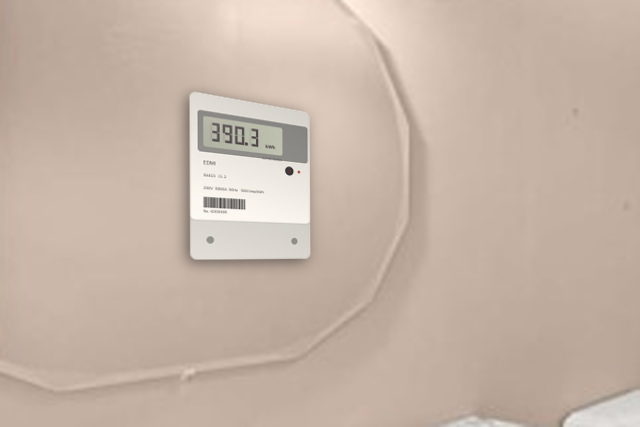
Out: 390.3; kWh
